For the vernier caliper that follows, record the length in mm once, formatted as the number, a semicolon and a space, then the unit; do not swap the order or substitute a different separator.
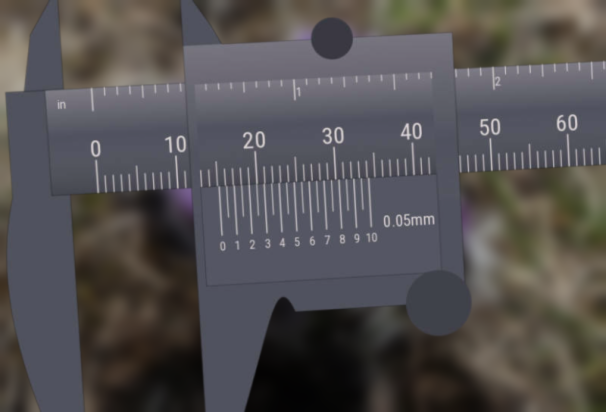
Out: 15.2; mm
